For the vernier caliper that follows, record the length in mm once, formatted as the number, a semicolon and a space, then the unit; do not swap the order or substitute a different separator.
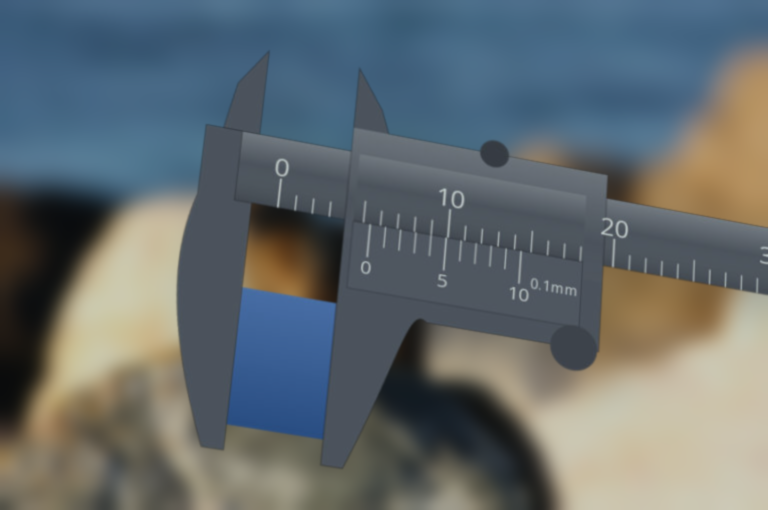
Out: 5.4; mm
